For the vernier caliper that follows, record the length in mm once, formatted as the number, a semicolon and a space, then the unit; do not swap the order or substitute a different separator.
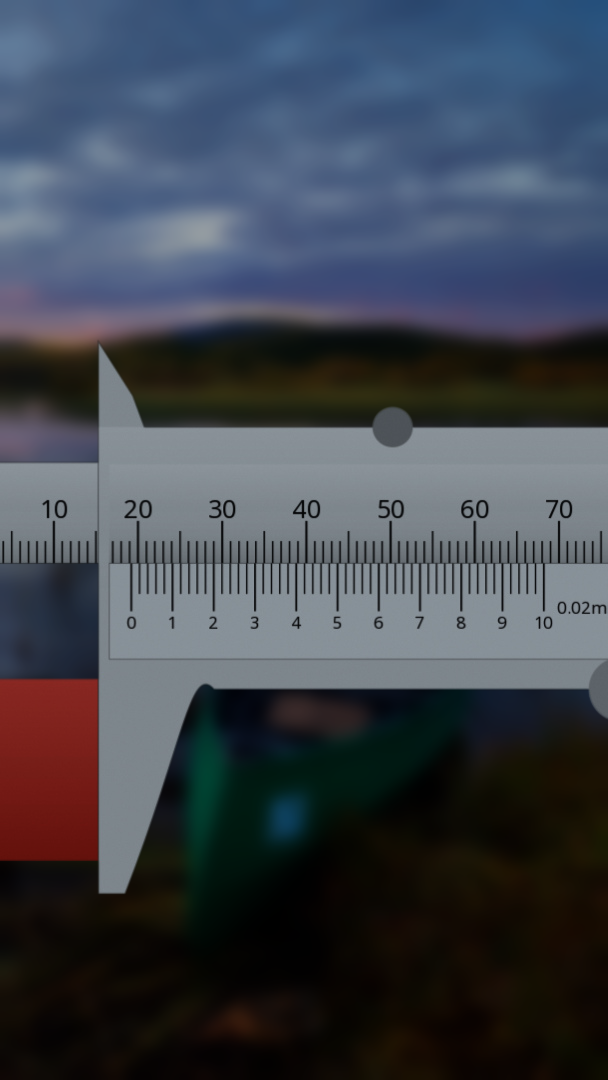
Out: 19.2; mm
